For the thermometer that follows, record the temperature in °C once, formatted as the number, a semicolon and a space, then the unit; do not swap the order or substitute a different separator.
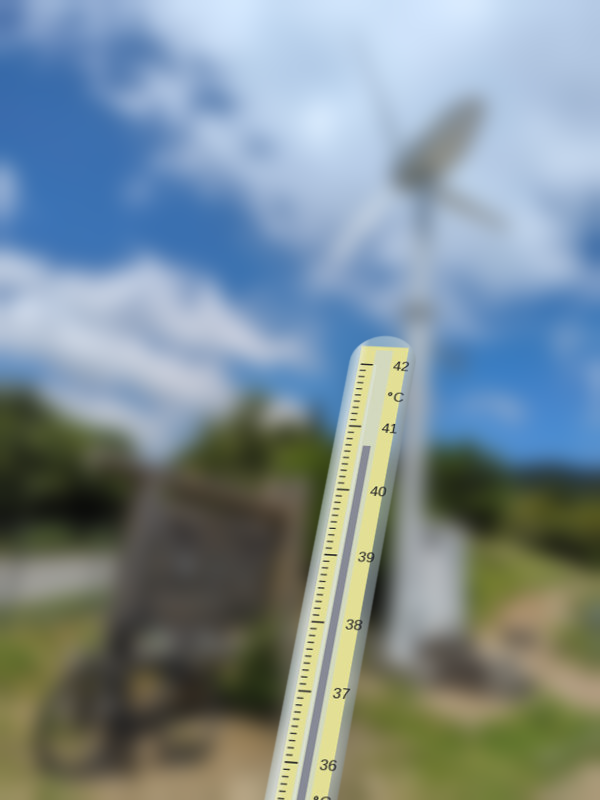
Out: 40.7; °C
